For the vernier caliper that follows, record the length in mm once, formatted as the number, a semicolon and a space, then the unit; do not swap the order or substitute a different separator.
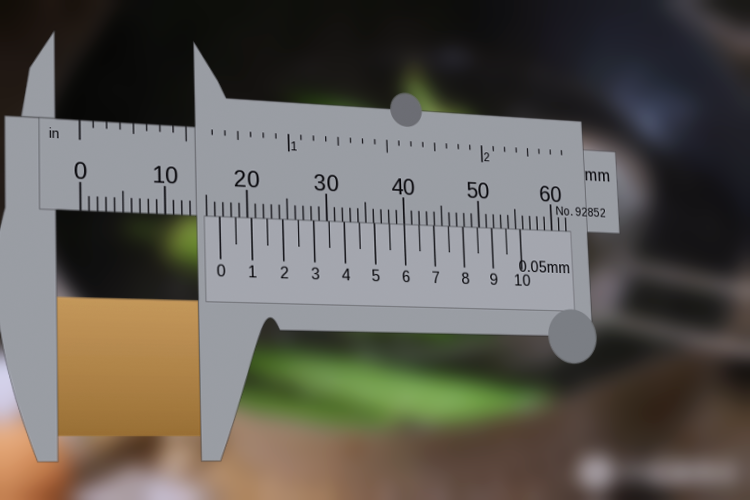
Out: 16.6; mm
